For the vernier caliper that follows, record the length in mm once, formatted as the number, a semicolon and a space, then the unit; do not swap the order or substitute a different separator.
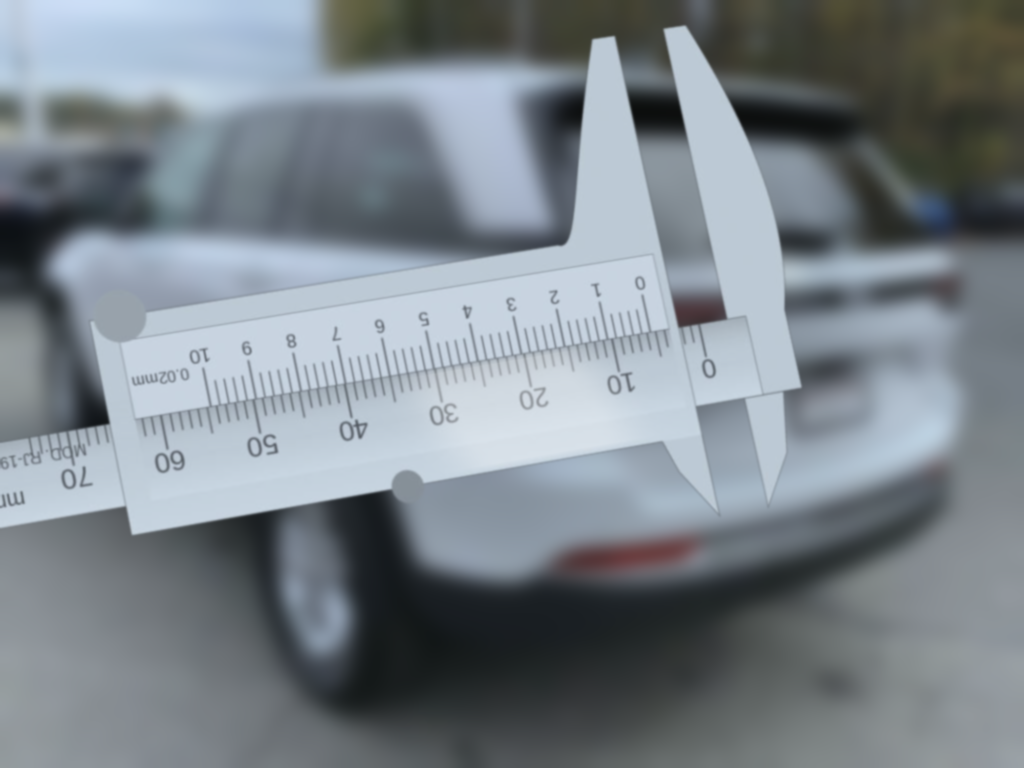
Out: 5.6; mm
